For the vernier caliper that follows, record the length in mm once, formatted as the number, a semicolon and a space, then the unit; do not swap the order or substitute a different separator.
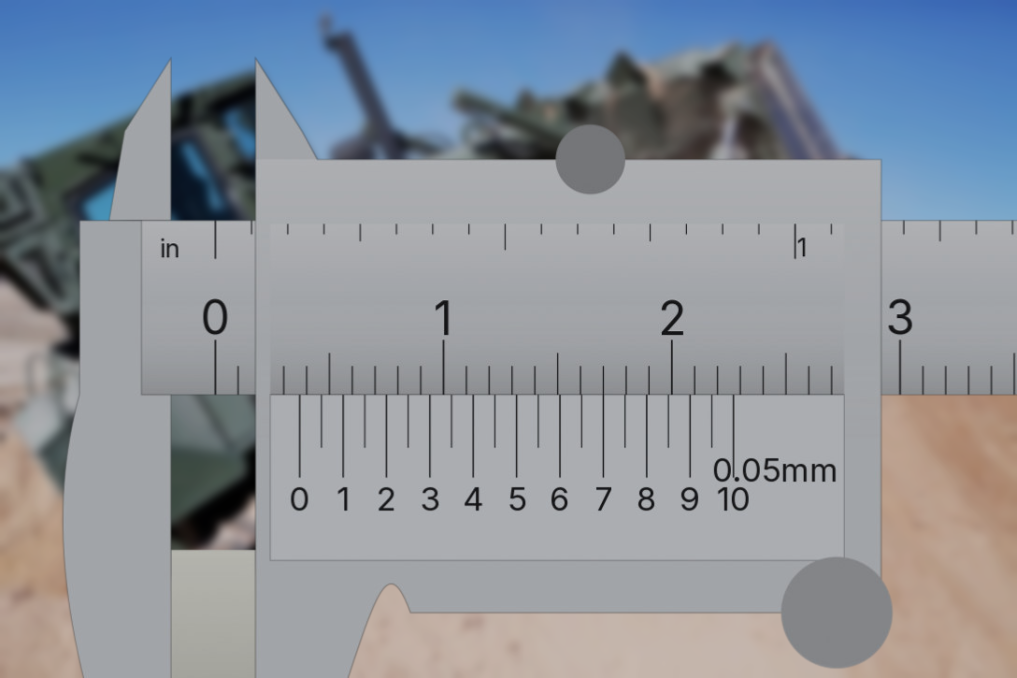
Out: 3.70; mm
